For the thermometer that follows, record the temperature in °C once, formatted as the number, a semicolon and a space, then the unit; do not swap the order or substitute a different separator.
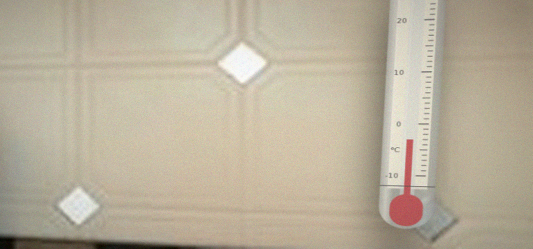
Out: -3; °C
